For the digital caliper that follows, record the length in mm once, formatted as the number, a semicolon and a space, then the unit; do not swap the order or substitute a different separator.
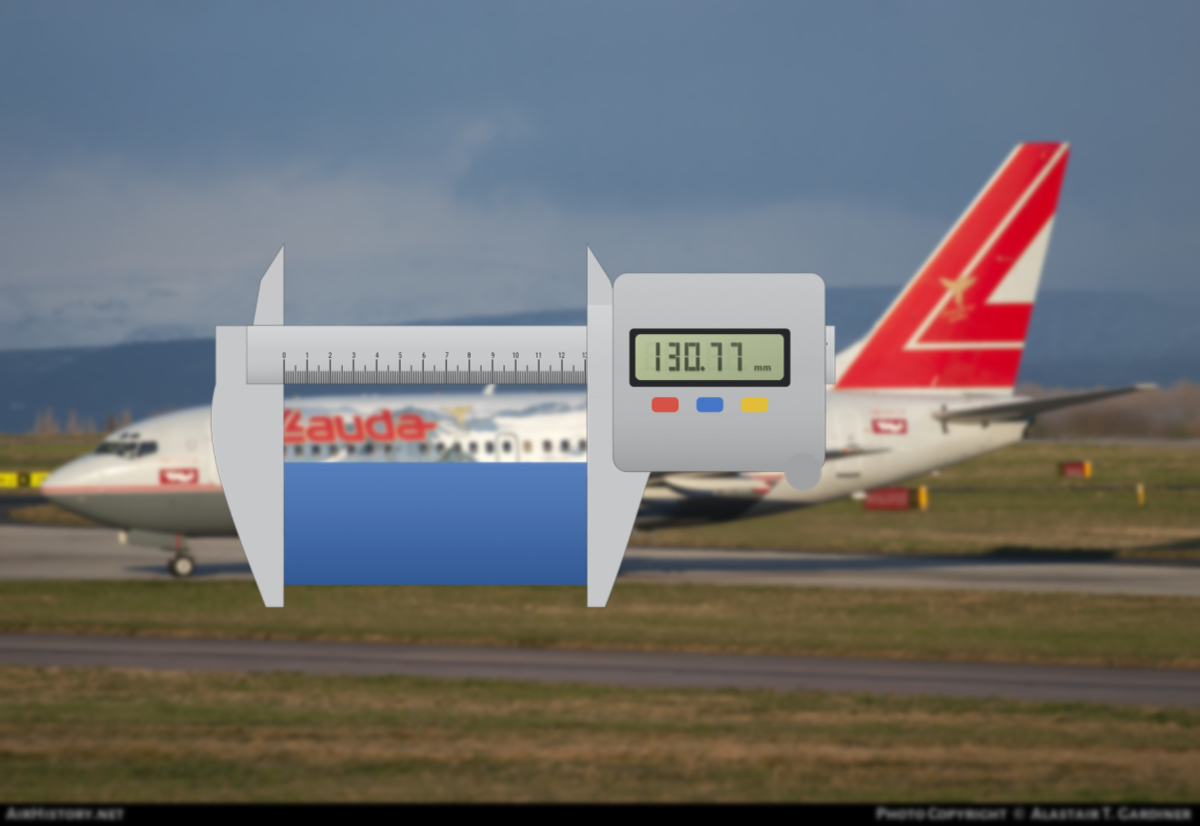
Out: 130.77; mm
